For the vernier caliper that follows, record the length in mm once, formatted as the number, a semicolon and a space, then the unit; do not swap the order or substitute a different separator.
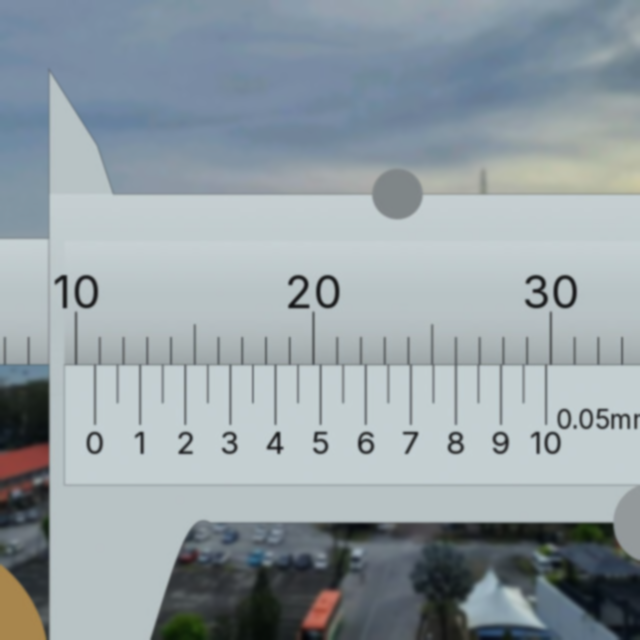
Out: 10.8; mm
